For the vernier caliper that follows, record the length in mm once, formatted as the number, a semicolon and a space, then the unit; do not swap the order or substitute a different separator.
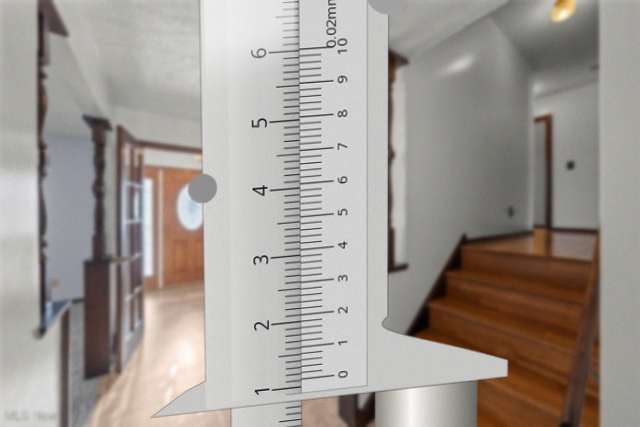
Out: 11.2; mm
